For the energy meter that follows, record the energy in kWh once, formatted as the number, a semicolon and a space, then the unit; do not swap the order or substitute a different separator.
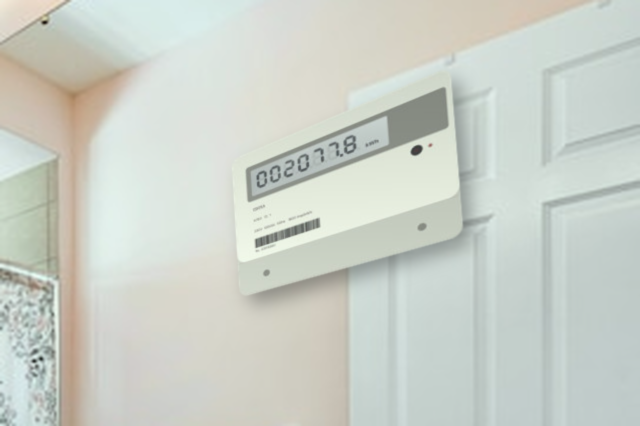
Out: 2077.8; kWh
